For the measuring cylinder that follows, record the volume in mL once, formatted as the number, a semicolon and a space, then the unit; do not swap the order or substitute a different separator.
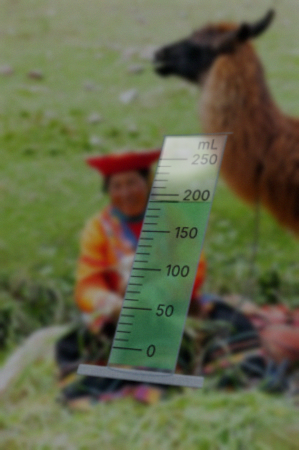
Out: 190; mL
